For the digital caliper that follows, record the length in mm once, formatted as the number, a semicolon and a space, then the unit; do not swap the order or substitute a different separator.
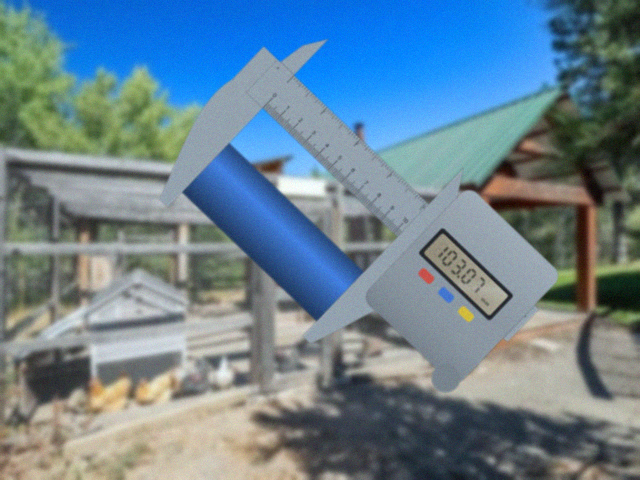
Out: 103.07; mm
